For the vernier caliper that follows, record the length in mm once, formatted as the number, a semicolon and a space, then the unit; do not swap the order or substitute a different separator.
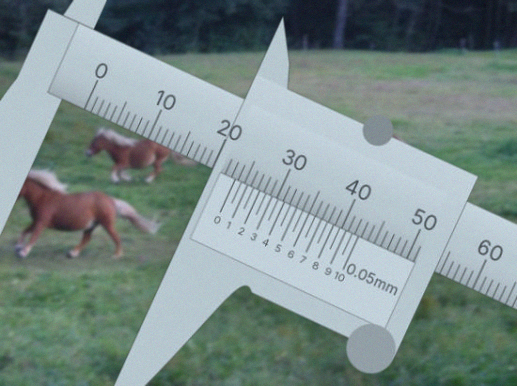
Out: 23.6; mm
